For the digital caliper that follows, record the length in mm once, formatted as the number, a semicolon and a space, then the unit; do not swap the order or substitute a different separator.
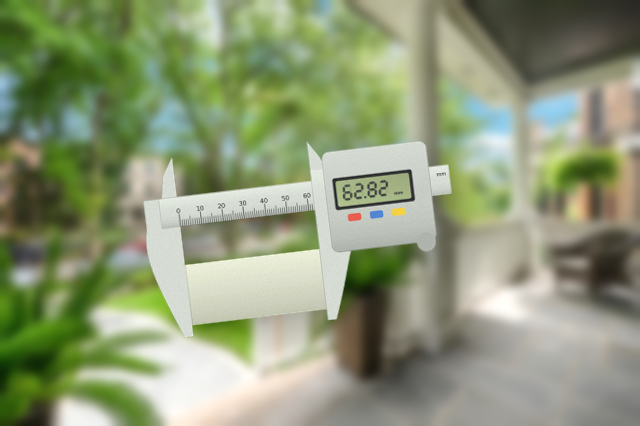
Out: 62.82; mm
